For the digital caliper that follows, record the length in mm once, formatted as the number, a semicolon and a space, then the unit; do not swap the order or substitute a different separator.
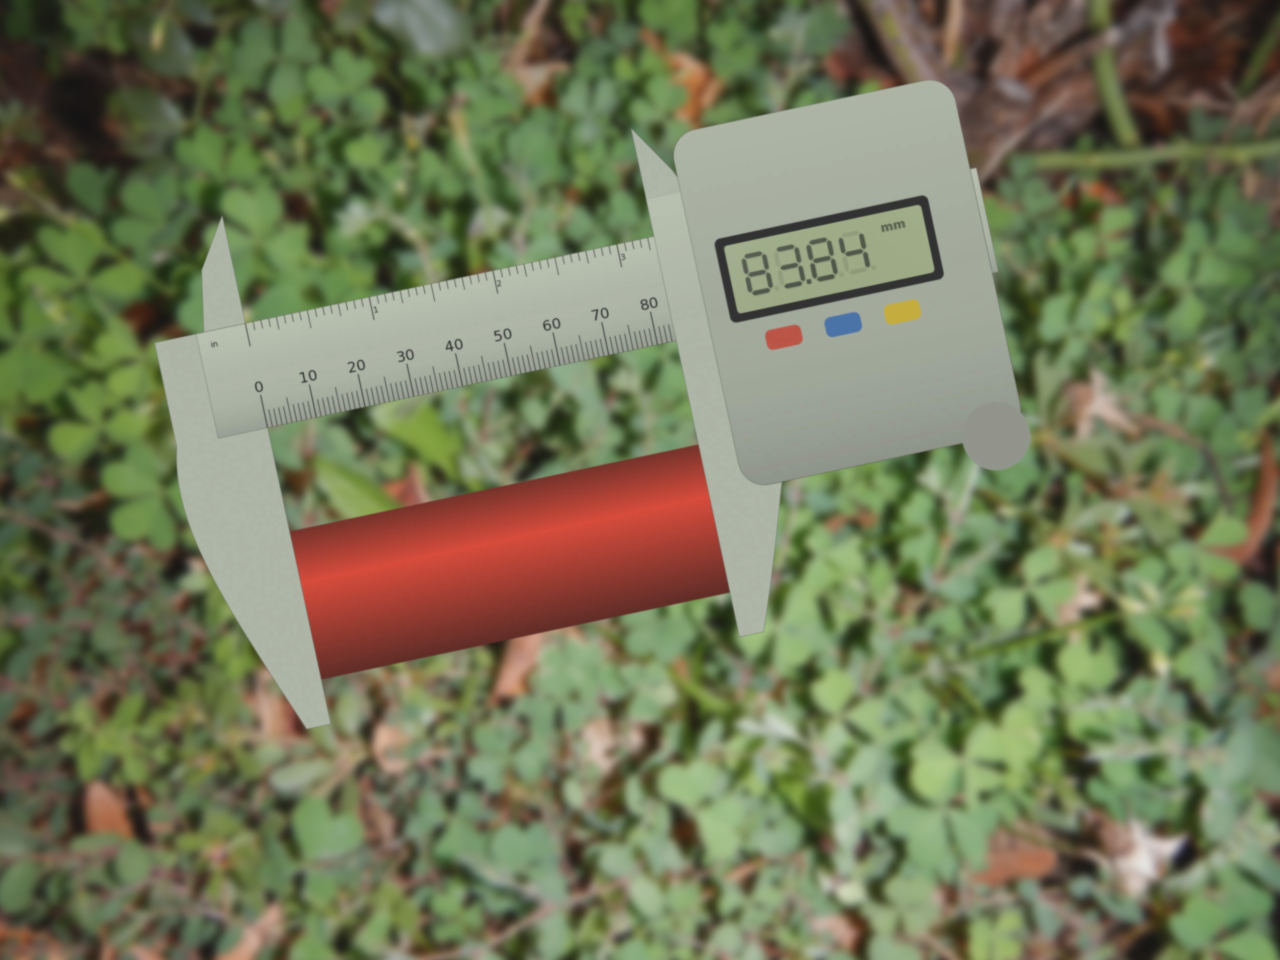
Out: 83.84; mm
